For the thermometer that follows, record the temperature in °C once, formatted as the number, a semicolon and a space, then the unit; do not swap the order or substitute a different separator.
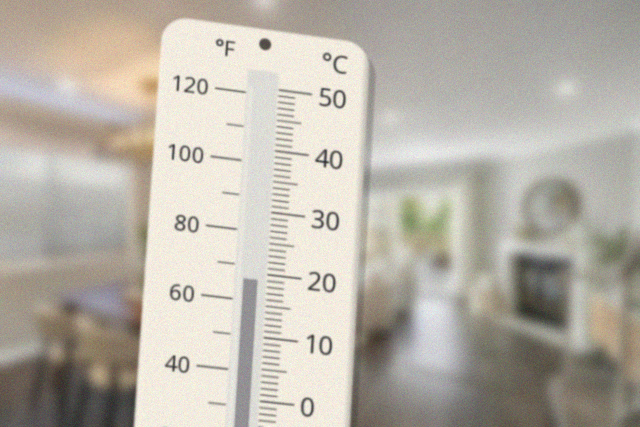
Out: 19; °C
